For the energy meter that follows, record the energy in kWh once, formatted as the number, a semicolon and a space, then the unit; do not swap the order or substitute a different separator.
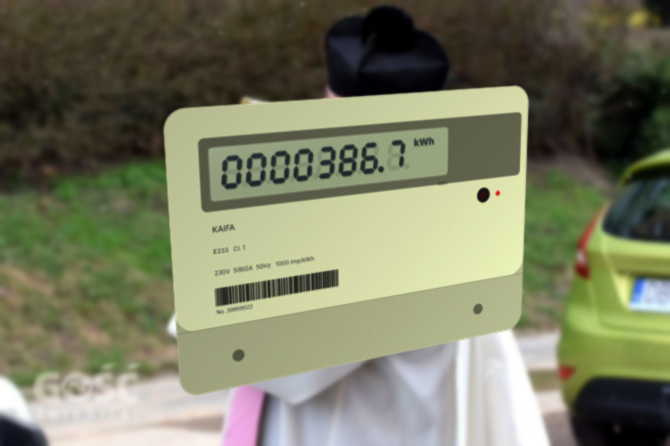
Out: 386.7; kWh
